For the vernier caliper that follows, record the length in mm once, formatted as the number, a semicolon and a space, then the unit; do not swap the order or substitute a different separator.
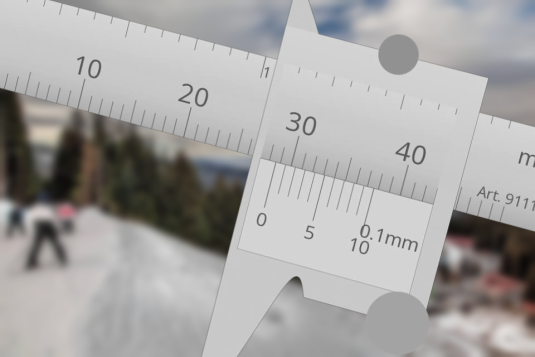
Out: 28.6; mm
